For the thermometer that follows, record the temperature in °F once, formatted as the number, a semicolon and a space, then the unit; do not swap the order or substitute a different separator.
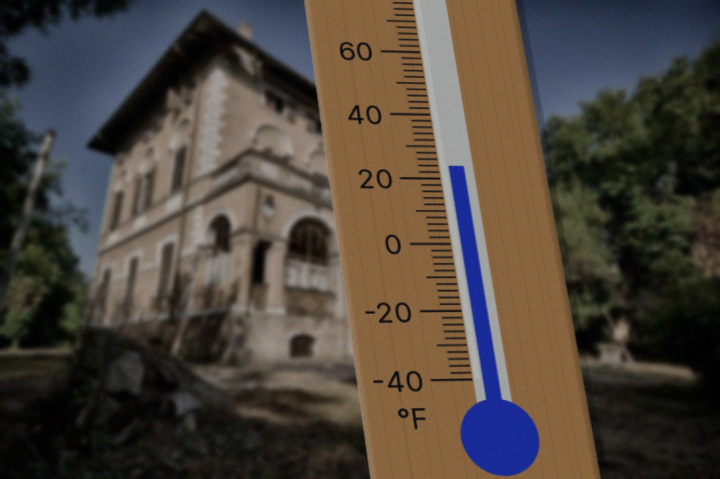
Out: 24; °F
